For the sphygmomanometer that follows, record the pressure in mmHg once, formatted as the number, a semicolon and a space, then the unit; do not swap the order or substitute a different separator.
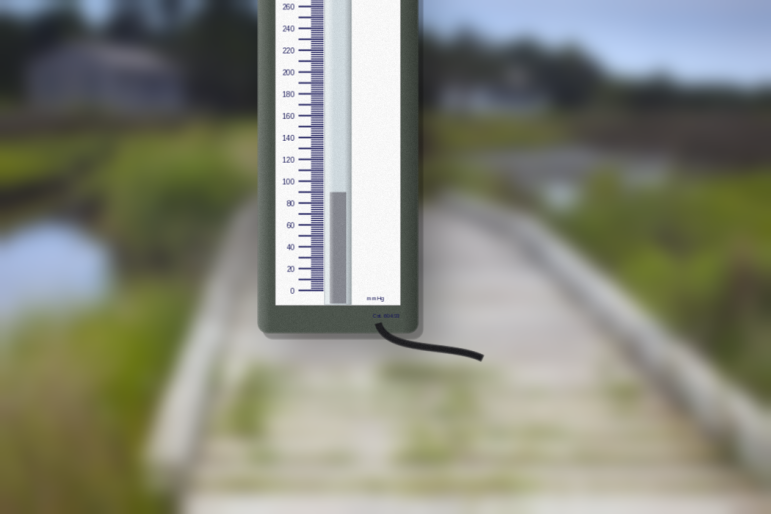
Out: 90; mmHg
